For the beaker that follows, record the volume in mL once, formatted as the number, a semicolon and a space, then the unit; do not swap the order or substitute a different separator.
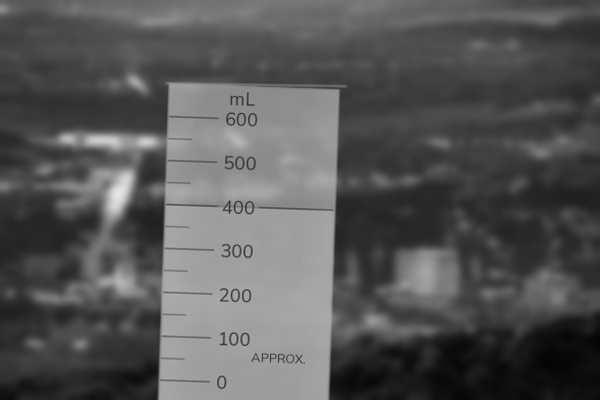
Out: 400; mL
